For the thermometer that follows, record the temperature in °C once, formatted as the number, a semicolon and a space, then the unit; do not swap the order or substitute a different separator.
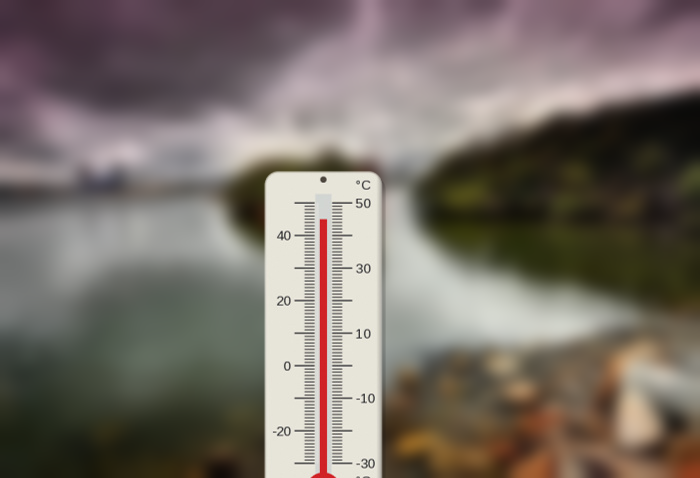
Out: 45; °C
